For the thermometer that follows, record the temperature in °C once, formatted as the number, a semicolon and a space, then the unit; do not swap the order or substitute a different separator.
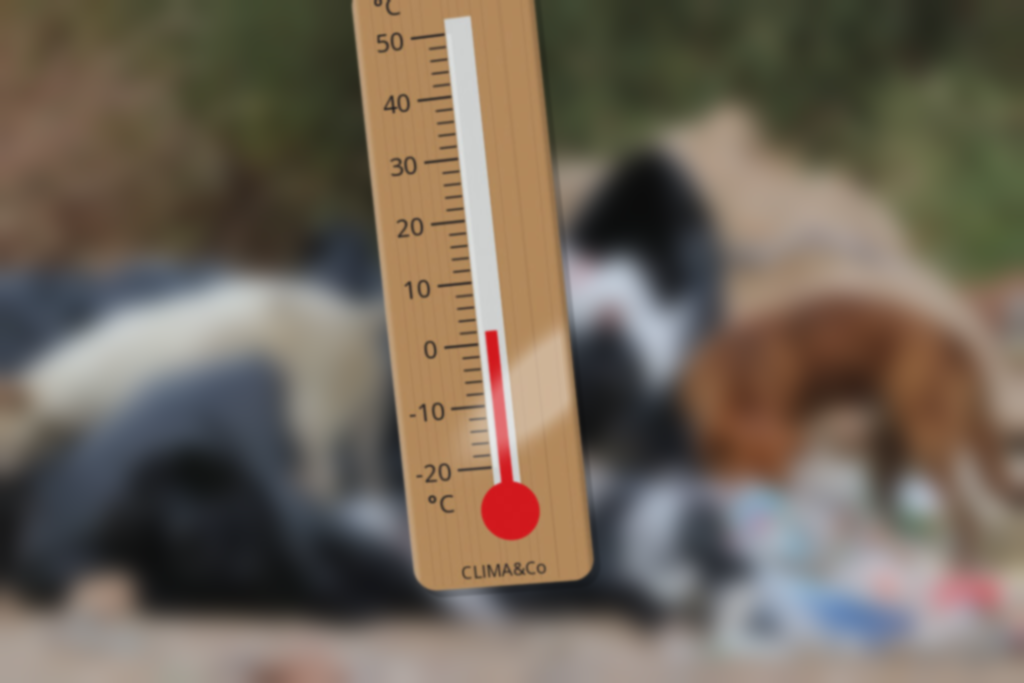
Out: 2; °C
